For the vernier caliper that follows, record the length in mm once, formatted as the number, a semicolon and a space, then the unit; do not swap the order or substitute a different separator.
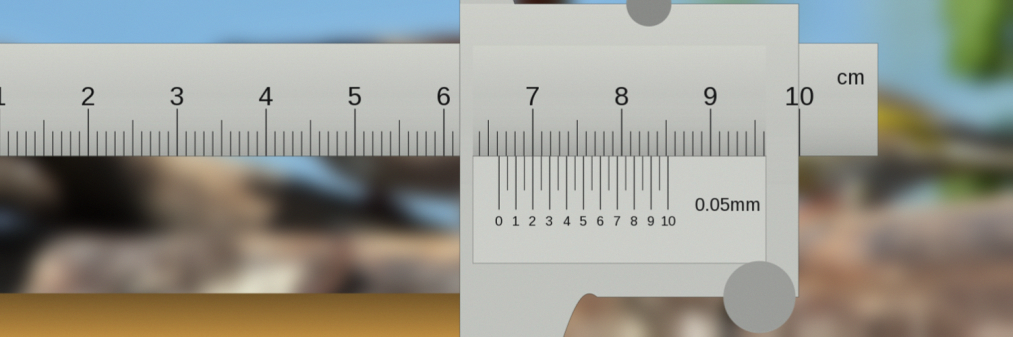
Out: 66.2; mm
